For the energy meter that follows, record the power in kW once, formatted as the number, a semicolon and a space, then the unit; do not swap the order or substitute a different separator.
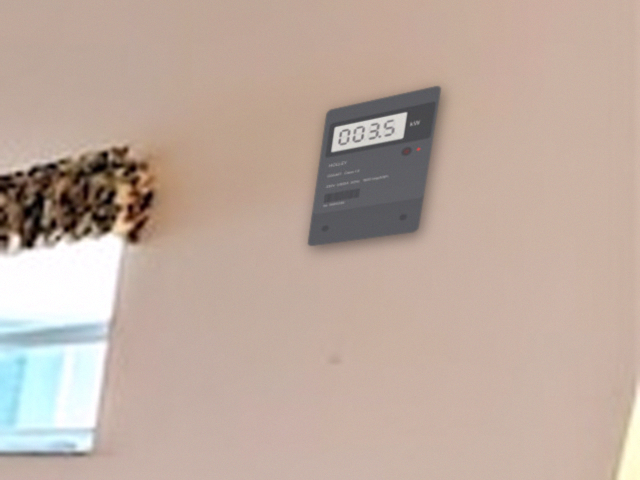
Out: 3.5; kW
